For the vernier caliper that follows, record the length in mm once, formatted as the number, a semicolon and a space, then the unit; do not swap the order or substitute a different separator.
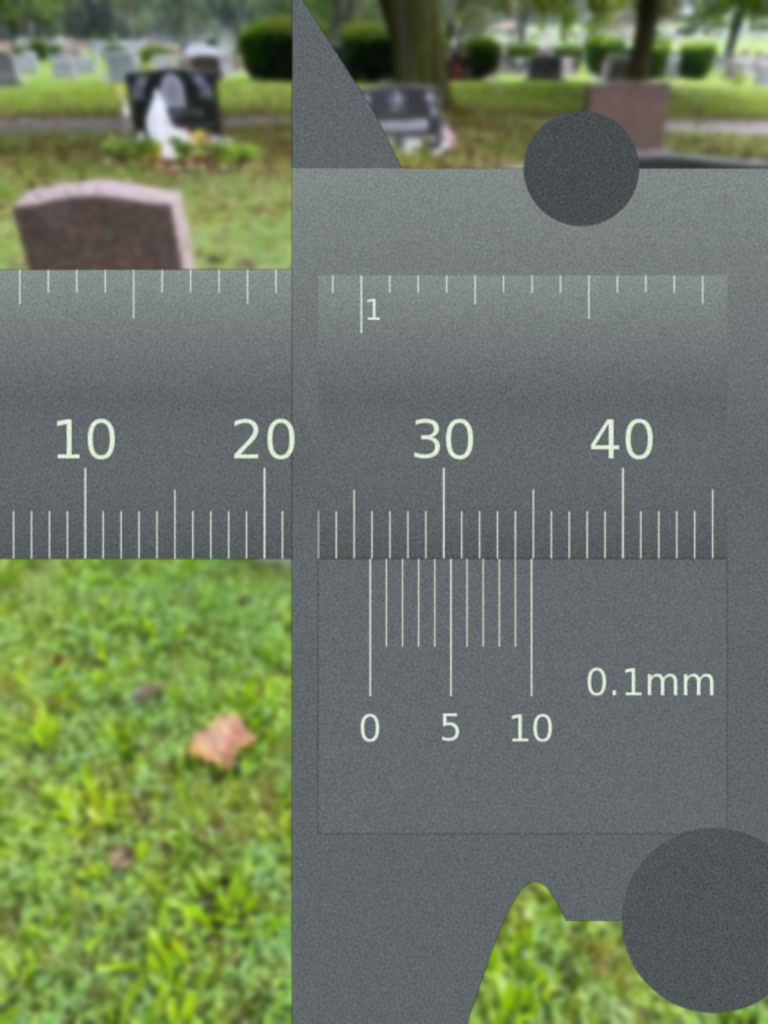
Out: 25.9; mm
